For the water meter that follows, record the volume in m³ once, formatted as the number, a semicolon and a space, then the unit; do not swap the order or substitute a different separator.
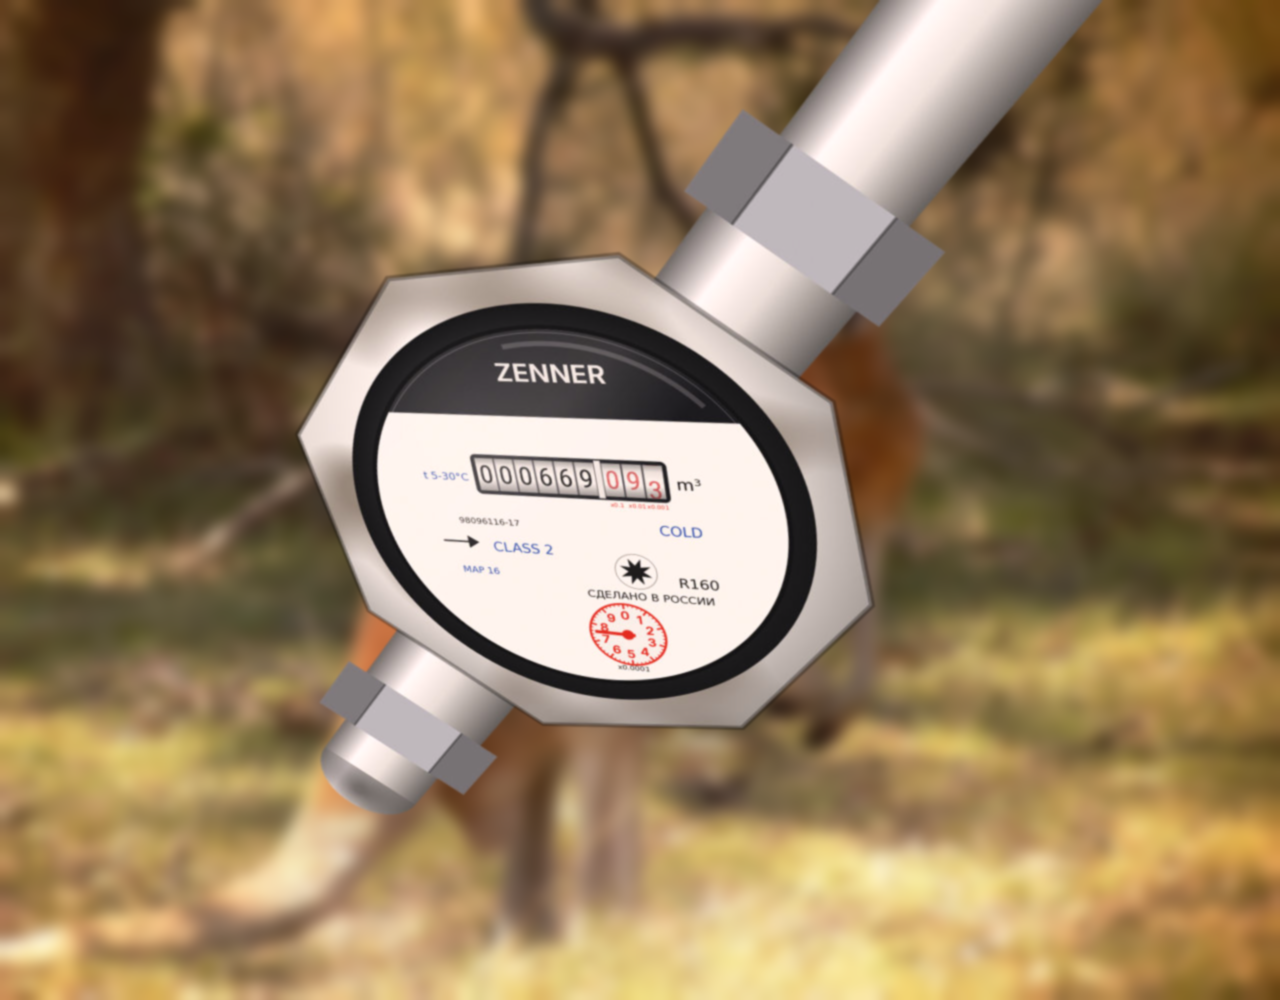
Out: 669.0927; m³
